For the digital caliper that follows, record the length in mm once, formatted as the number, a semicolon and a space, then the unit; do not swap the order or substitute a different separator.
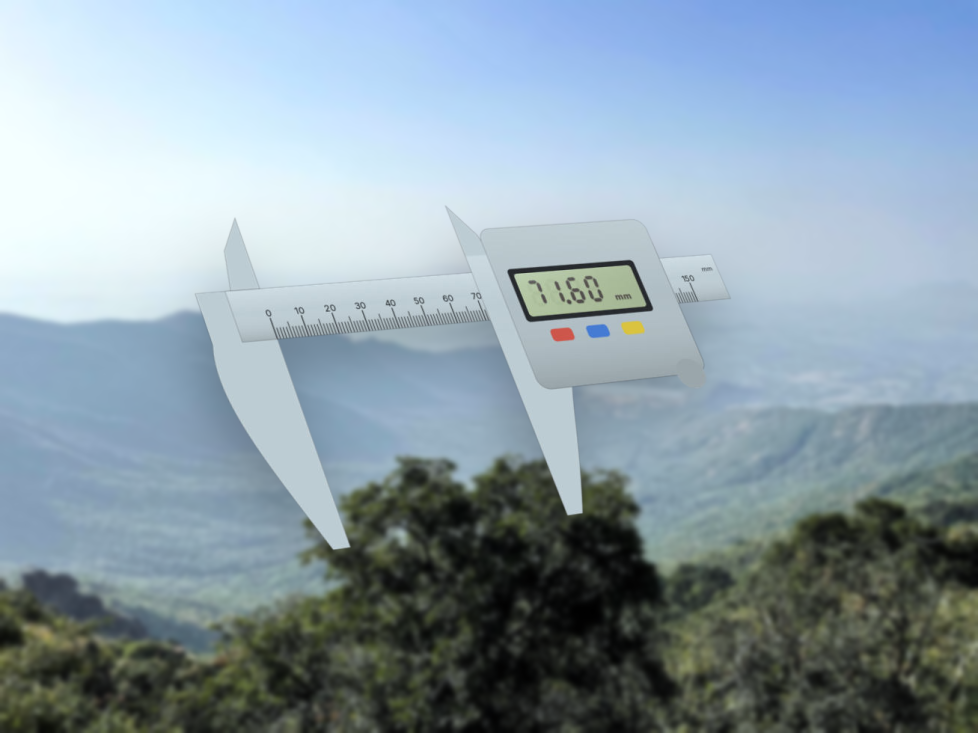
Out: 71.60; mm
